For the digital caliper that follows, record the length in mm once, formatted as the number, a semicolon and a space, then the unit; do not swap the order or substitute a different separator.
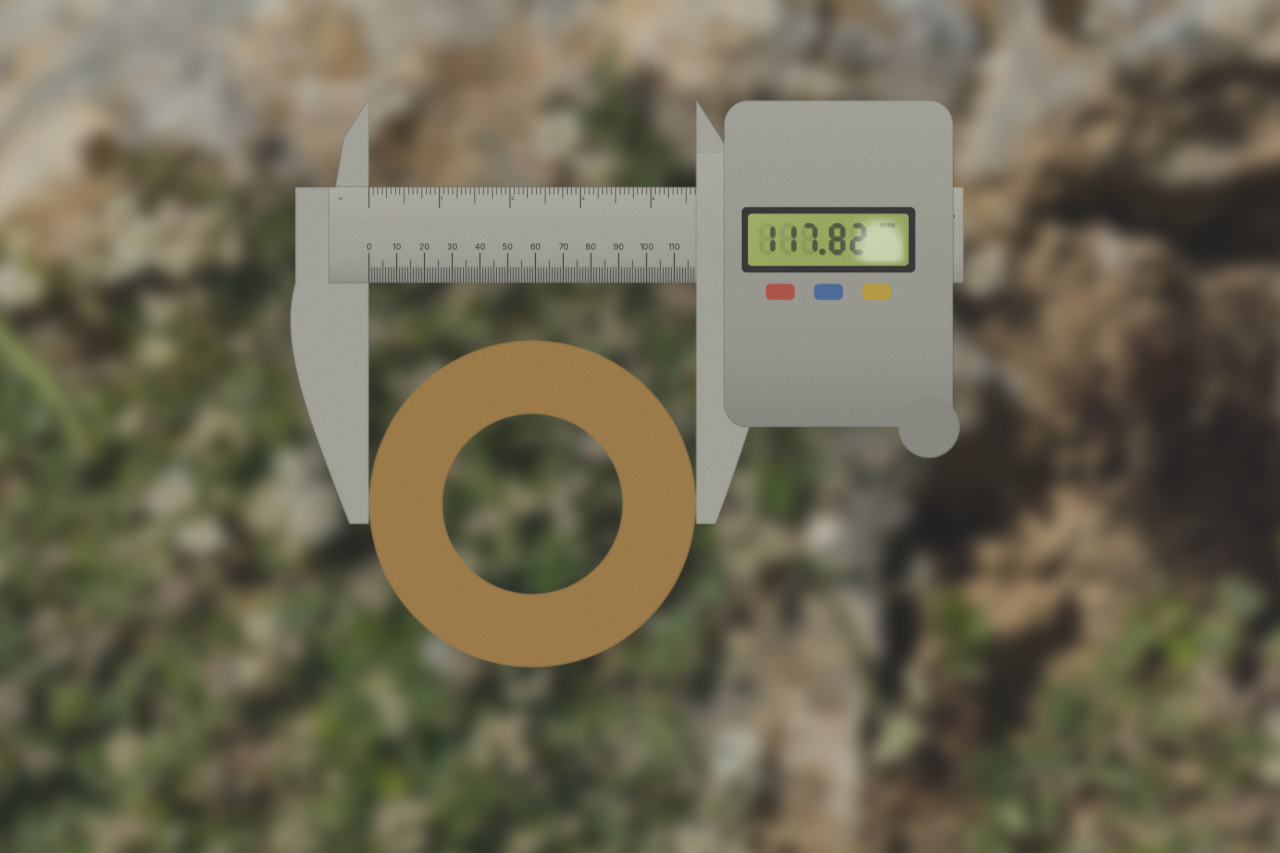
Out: 117.82; mm
